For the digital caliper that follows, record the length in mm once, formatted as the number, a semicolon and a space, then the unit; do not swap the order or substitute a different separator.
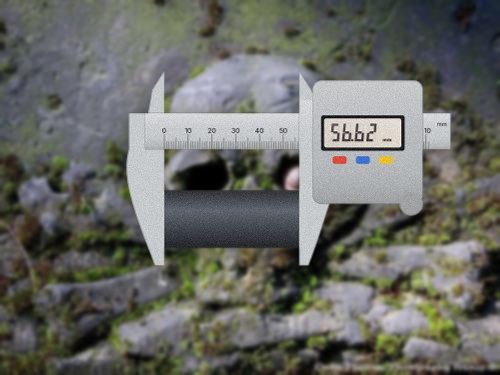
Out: 56.62; mm
